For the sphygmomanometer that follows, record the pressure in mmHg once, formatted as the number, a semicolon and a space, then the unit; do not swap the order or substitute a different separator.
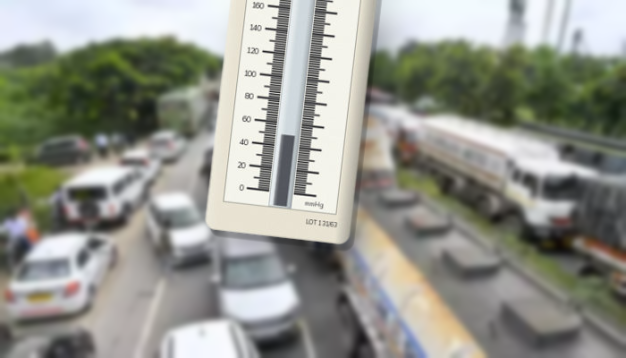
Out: 50; mmHg
